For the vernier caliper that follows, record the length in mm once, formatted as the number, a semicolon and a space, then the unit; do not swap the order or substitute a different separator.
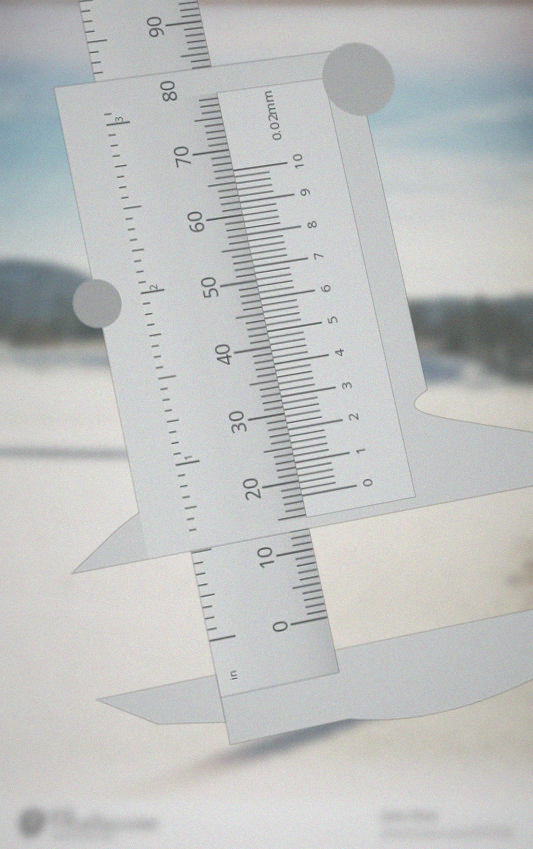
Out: 17.8; mm
